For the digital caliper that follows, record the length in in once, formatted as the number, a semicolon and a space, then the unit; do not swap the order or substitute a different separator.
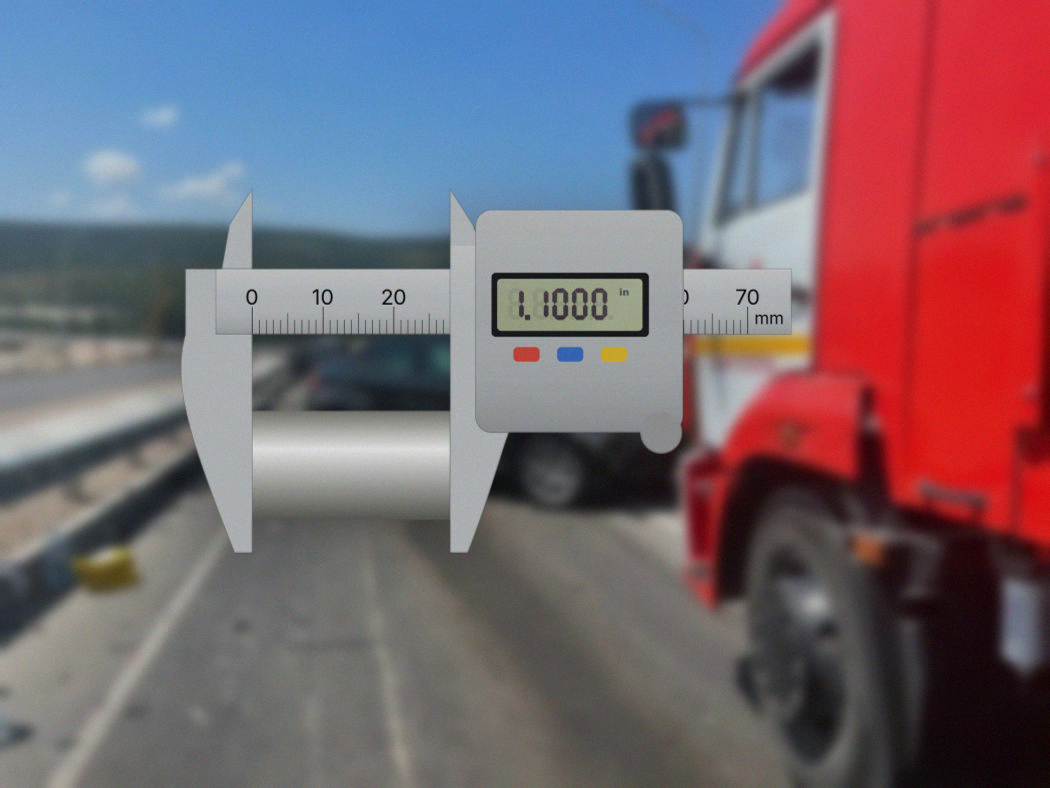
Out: 1.1000; in
